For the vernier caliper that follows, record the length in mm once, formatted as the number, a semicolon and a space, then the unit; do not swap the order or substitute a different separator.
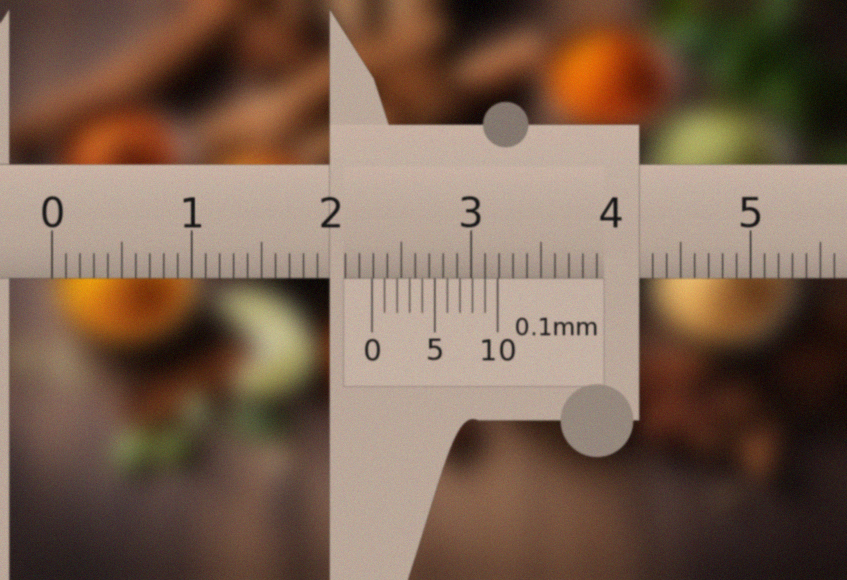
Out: 22.9; mm
